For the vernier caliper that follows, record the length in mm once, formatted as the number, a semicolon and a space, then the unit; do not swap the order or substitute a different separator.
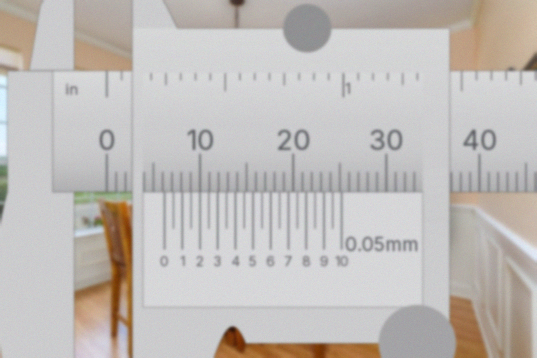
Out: 6.2; mm
